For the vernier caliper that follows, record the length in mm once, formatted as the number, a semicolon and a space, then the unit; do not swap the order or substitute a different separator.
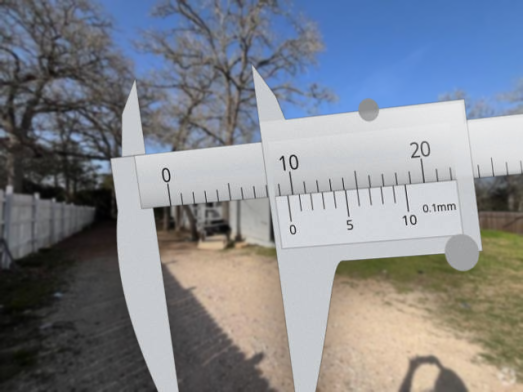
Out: 9.6; mm
